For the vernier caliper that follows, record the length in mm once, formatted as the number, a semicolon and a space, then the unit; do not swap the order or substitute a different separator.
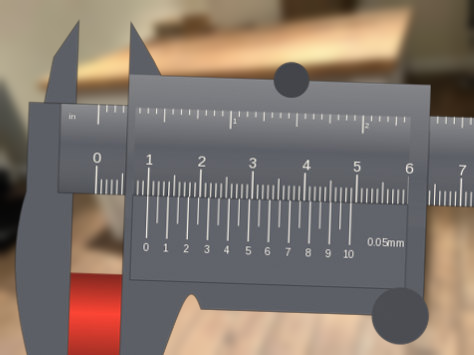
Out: 10.0; mm
